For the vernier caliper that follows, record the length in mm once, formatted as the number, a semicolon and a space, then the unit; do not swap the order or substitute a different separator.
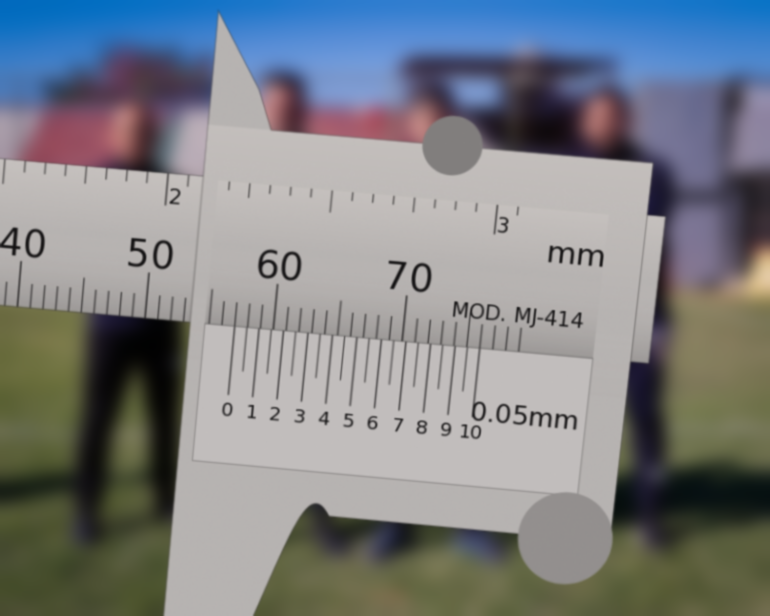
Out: 57.0; mm
